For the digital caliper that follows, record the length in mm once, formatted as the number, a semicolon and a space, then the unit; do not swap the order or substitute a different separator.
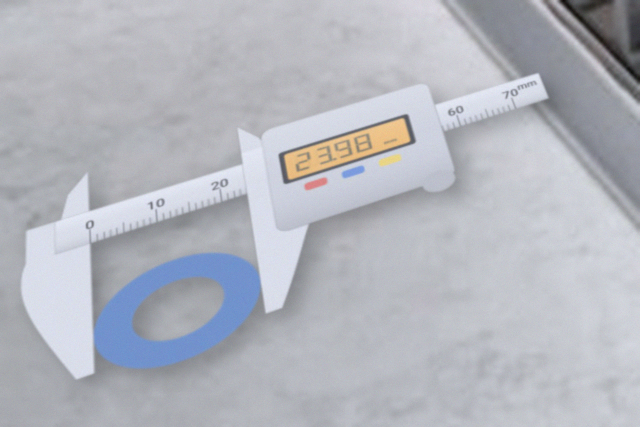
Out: 23.98; mm
